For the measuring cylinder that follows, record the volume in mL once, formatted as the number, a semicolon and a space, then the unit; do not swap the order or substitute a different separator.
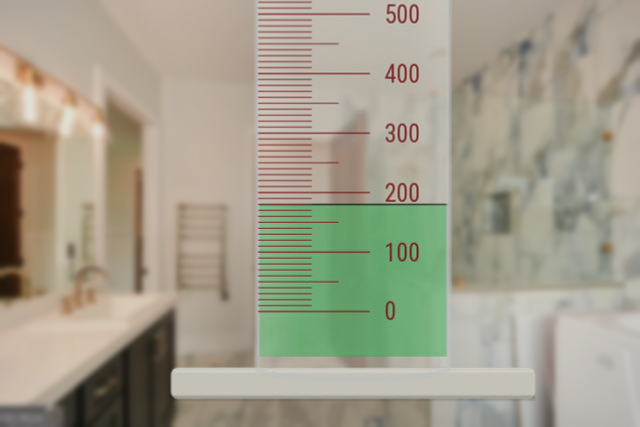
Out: 180; mL
